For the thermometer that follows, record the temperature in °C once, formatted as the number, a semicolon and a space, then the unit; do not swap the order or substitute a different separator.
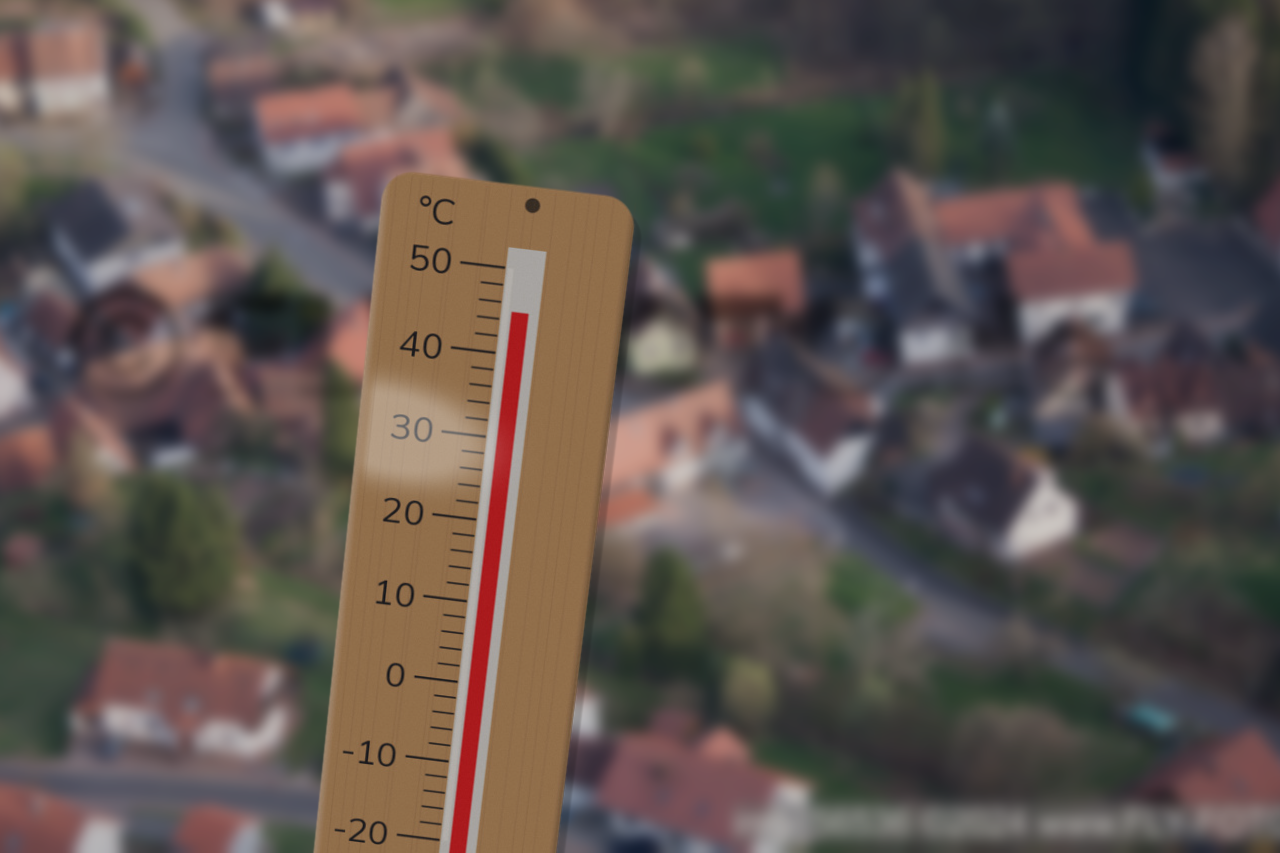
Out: 45; °C
